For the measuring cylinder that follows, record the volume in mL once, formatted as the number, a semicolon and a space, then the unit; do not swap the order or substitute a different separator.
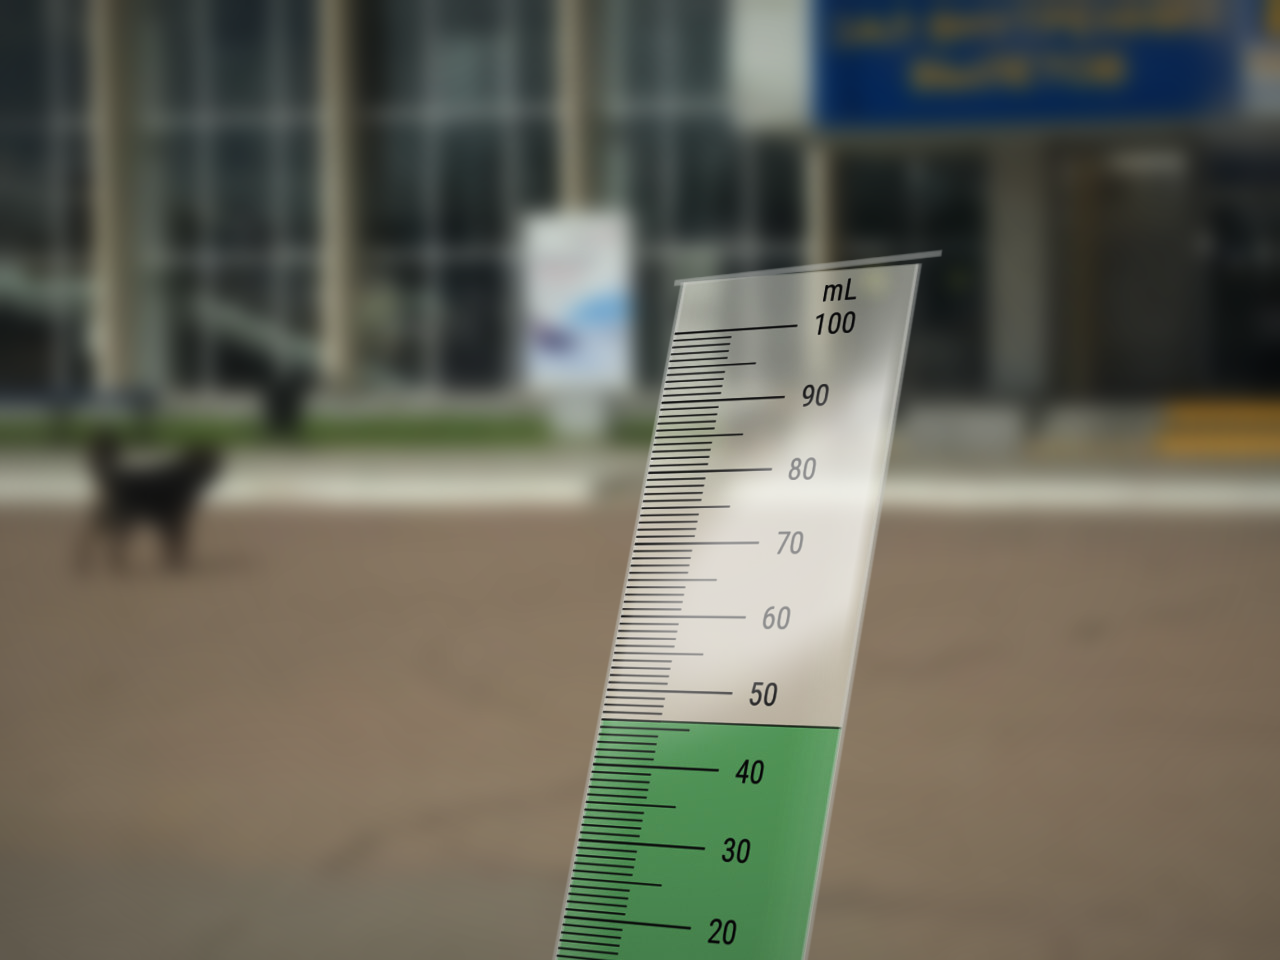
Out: 46; mL
